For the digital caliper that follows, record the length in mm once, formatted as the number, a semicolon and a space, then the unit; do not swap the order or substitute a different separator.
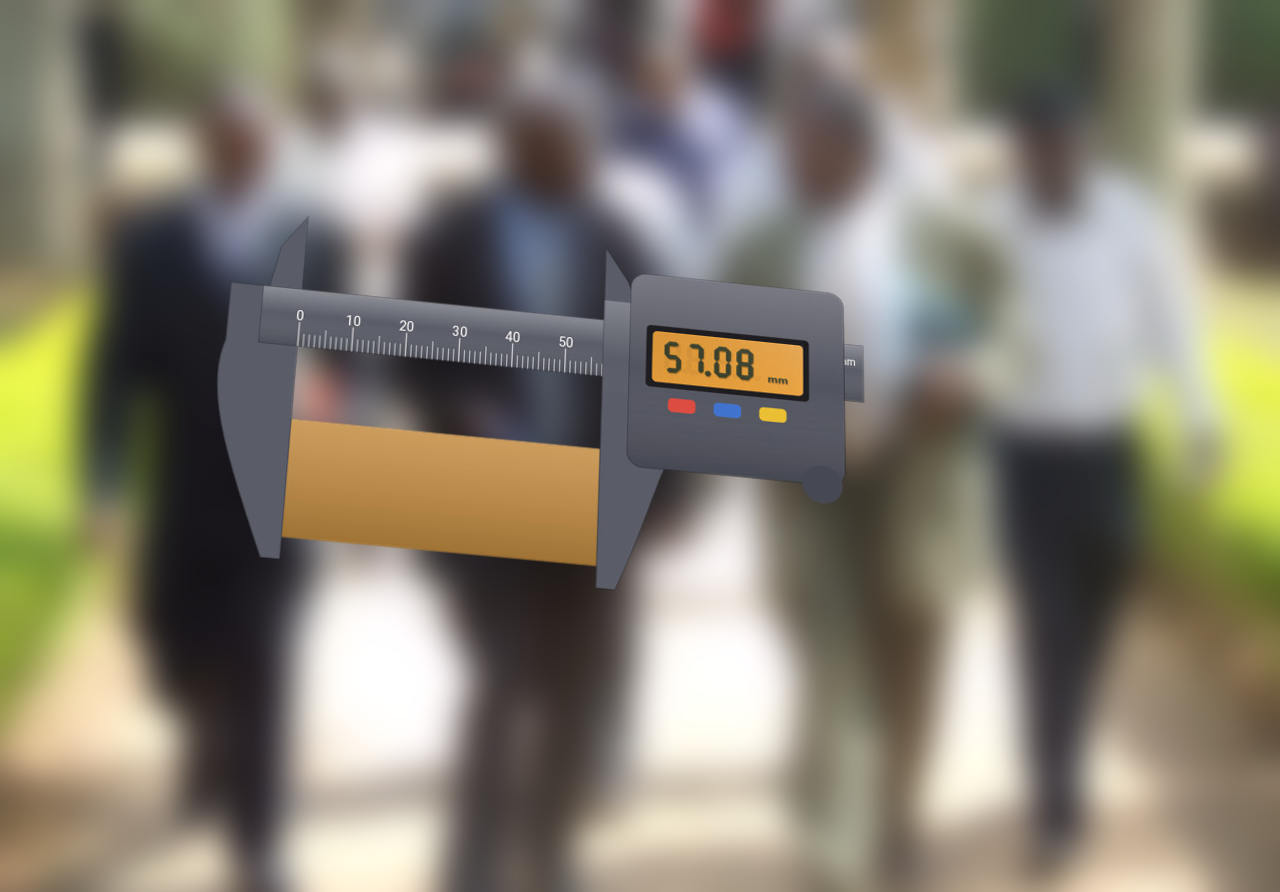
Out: 57.08; mm
